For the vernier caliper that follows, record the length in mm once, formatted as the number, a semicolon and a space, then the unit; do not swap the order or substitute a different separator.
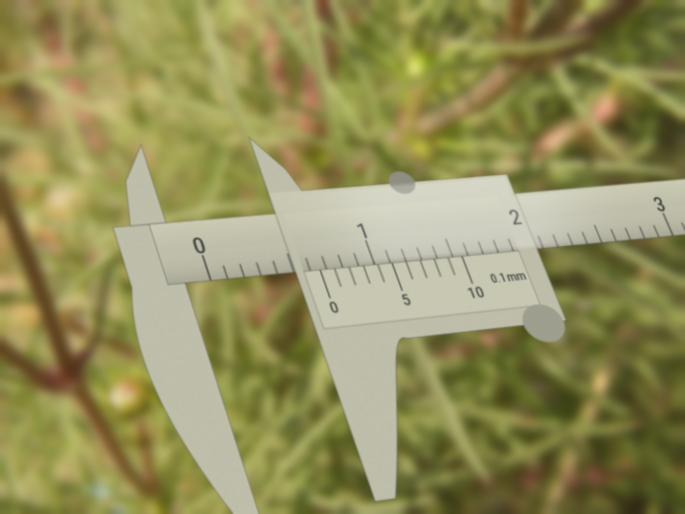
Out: 6.6; mm
